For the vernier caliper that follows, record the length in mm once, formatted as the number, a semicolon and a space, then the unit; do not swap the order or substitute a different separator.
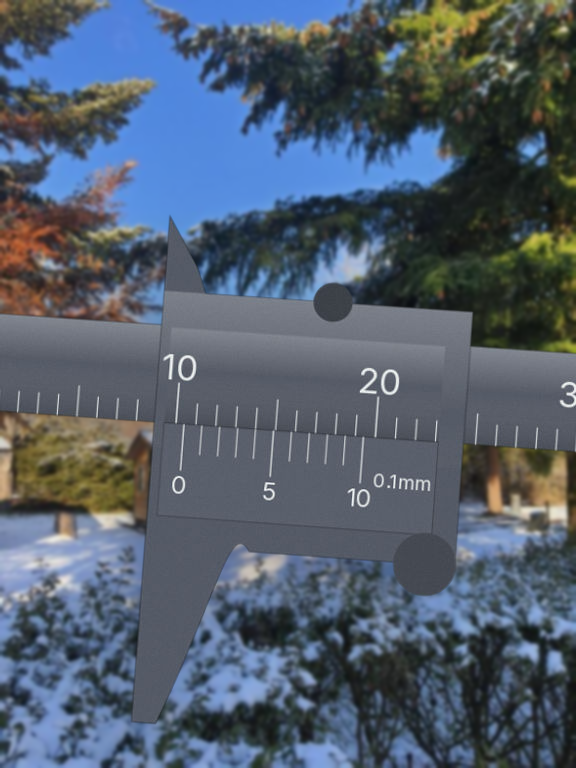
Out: 10.4; mm
